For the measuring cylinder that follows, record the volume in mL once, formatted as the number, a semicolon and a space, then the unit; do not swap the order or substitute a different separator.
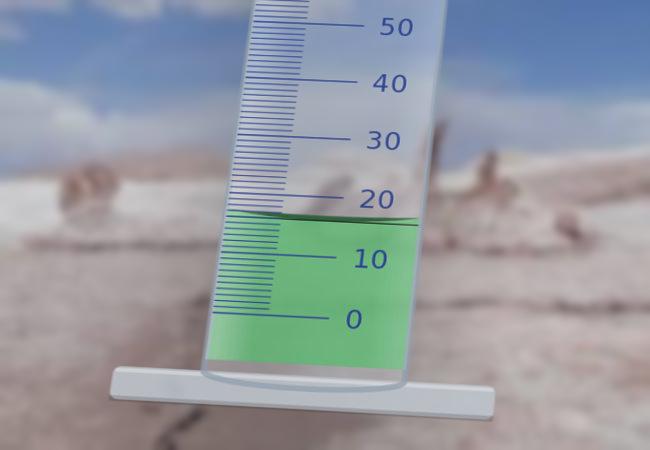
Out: 16; mL
